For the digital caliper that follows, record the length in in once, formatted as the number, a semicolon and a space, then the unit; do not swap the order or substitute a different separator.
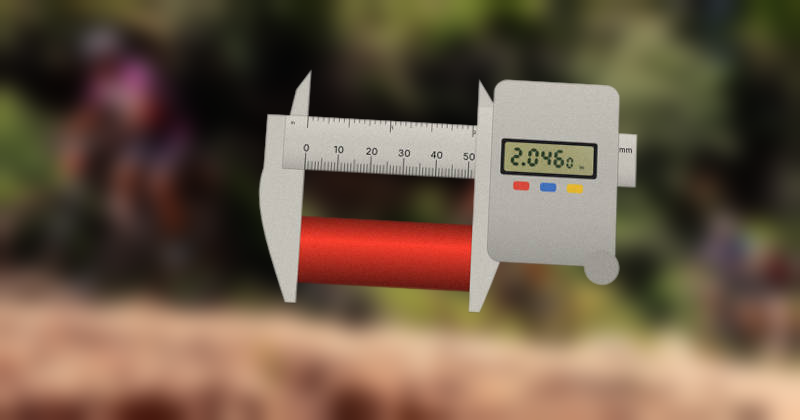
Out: 2.0460; in
